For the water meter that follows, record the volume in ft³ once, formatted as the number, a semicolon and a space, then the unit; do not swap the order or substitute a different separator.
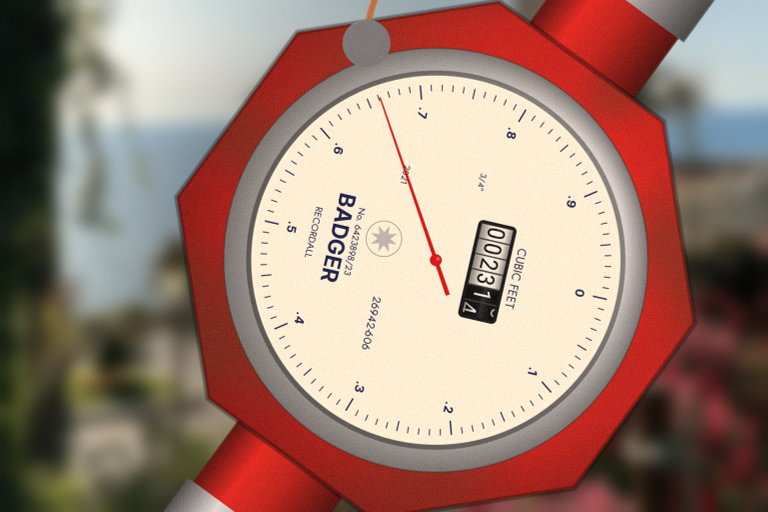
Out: 2313.66; ft³
